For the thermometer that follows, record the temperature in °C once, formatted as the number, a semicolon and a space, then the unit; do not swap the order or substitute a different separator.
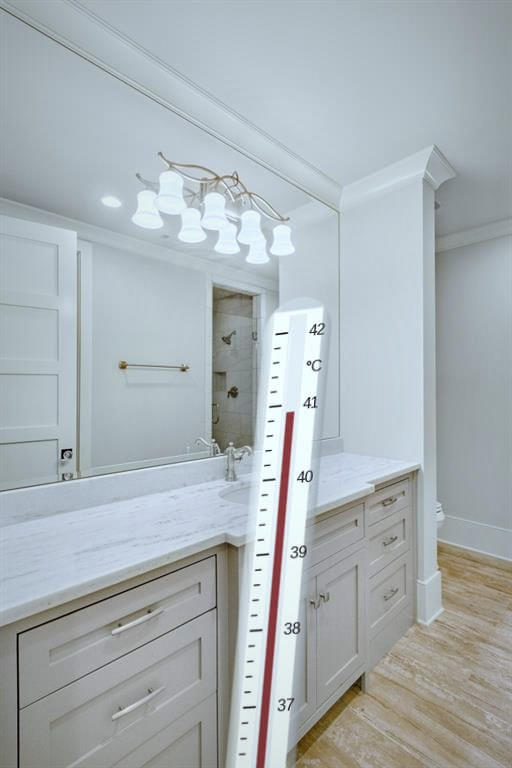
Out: 40.9; °C
